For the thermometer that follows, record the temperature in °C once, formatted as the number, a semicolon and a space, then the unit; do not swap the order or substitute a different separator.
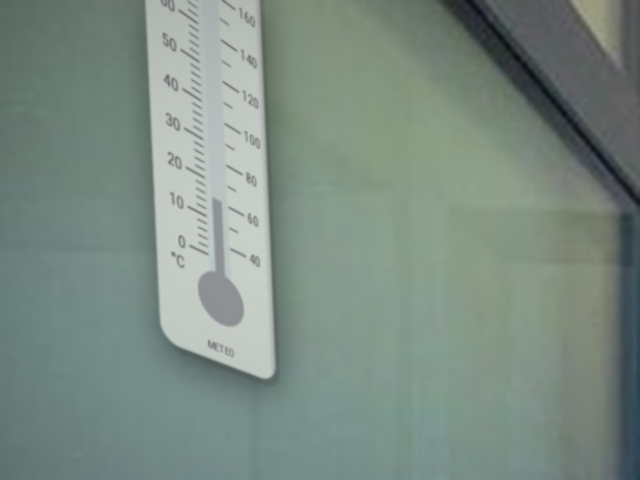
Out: 16; °C
